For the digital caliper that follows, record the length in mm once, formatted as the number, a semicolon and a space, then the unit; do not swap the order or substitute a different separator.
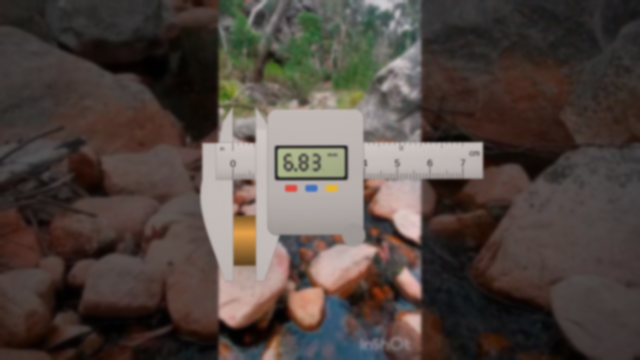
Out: 6.83; mm
